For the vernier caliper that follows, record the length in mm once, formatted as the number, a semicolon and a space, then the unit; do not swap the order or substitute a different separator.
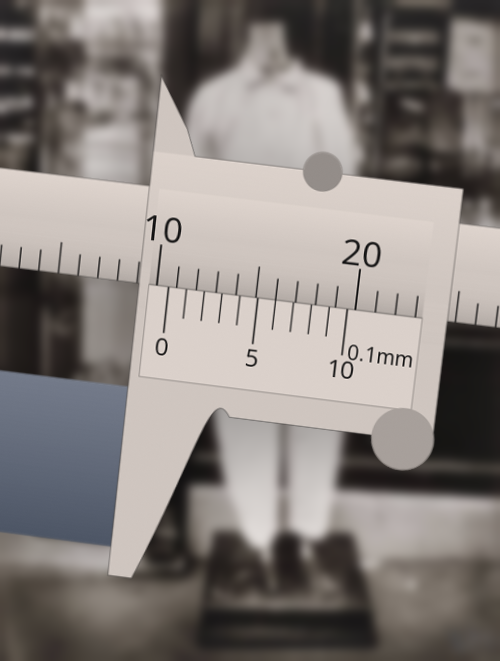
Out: 10.6; mm
